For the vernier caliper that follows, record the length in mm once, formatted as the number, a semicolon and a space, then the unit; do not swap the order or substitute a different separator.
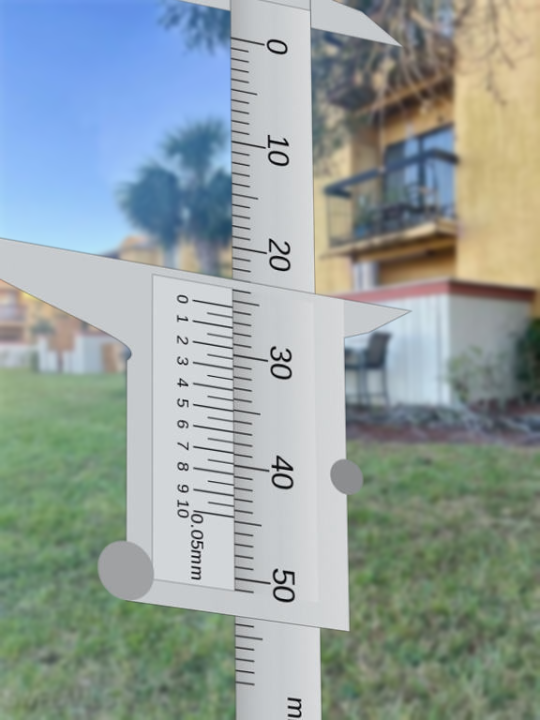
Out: 25.6; mm
